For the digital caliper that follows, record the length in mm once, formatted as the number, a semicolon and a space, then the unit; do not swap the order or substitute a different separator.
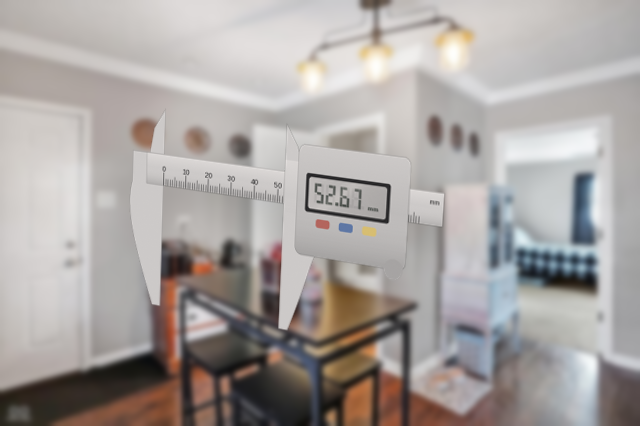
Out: 52.67; mm
